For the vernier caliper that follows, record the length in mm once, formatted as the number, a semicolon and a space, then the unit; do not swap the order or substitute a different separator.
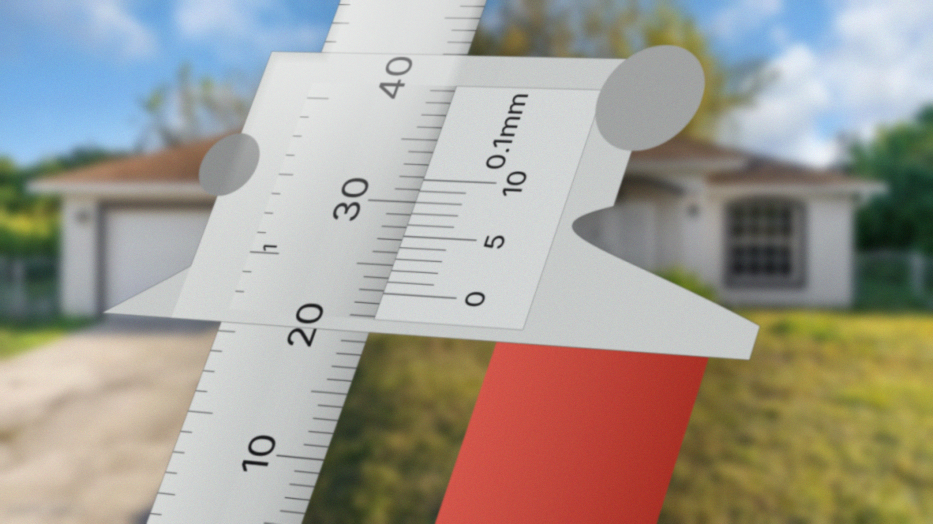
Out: 22.8; mm
